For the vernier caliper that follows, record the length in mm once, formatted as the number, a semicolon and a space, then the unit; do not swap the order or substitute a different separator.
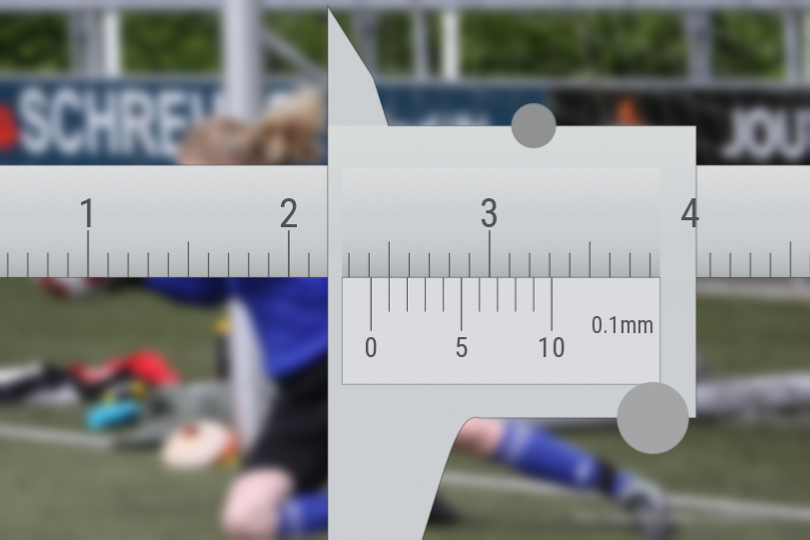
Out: 24.1; mm
